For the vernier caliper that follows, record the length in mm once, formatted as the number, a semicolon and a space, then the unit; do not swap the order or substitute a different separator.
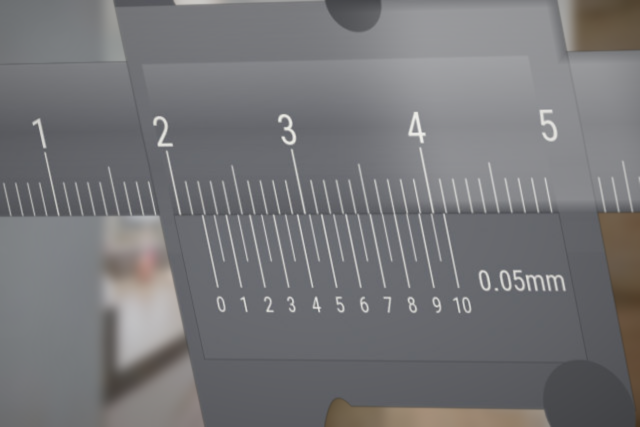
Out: 21.8; mm
